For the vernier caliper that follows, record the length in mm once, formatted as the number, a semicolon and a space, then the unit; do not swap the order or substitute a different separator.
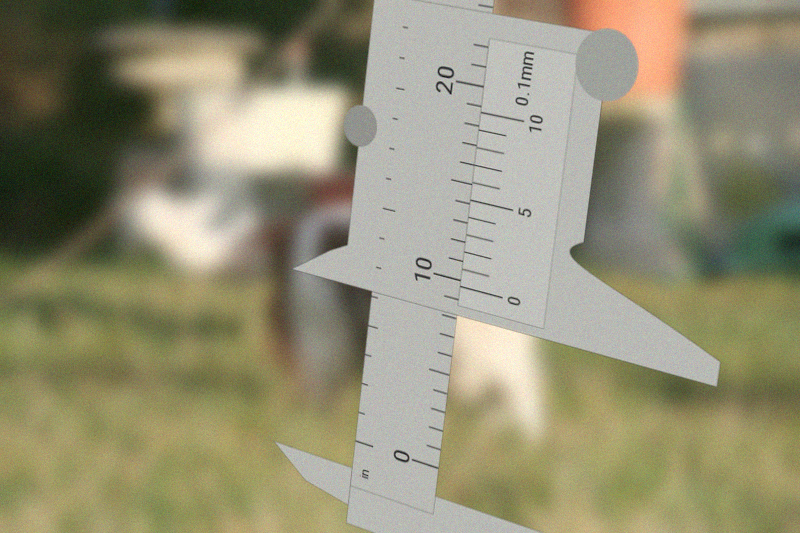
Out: 9.7; mm
